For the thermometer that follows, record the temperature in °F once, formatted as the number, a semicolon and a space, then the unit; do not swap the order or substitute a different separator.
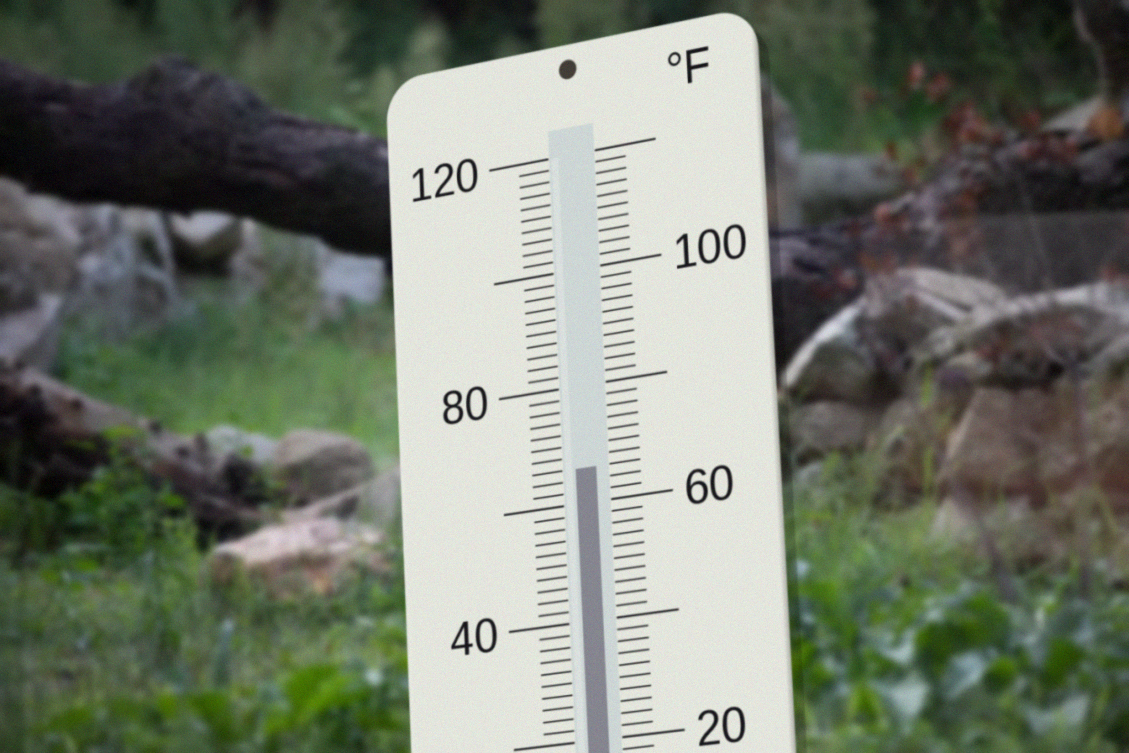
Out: 66; °F
